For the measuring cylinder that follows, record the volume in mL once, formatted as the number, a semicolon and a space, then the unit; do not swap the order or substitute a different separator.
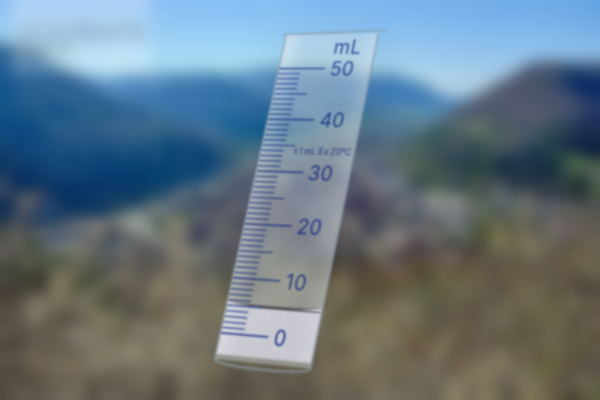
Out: 5; mL
